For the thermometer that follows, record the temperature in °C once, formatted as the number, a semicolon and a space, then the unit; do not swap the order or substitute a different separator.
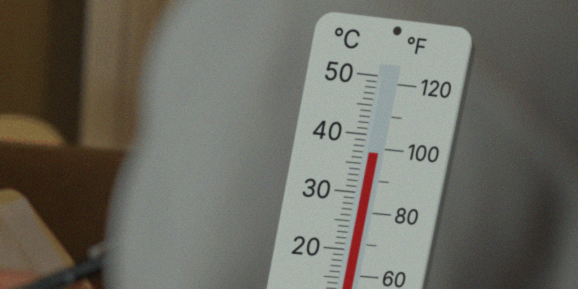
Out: 37; °C
